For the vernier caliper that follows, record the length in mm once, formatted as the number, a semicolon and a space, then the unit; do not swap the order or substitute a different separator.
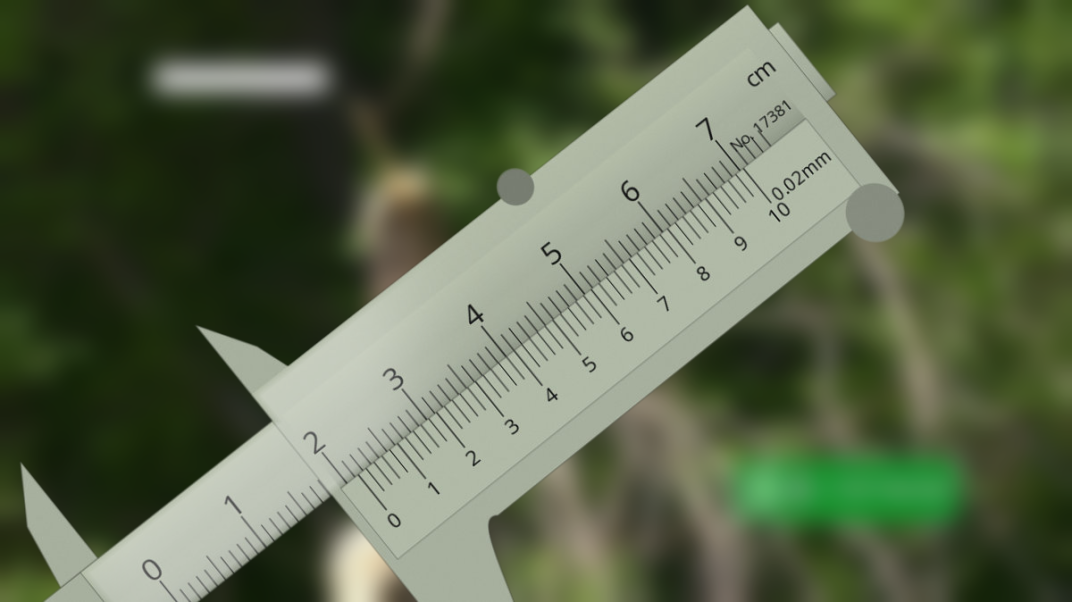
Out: 21.4; mm
